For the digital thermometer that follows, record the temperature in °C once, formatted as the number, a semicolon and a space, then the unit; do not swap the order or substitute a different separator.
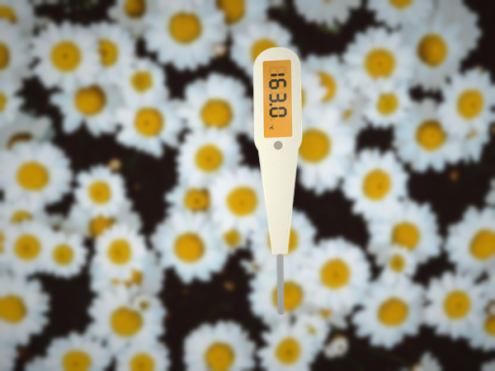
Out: 163.0; °C
